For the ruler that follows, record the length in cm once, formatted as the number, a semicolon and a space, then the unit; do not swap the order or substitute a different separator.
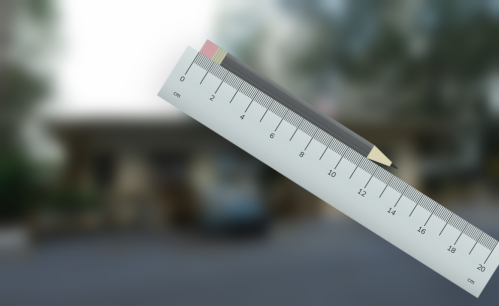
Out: 13; cm
